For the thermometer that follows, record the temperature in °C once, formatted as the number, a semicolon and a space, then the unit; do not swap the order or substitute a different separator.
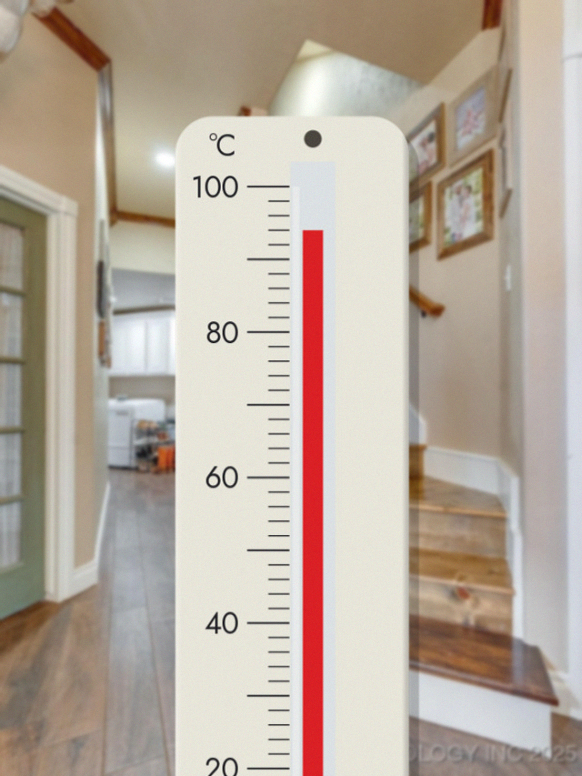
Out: 94; °C
